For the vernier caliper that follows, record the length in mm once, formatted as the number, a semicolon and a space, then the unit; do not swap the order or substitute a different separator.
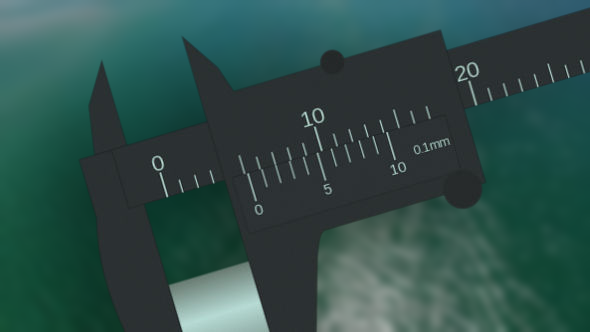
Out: 5.2; mm
